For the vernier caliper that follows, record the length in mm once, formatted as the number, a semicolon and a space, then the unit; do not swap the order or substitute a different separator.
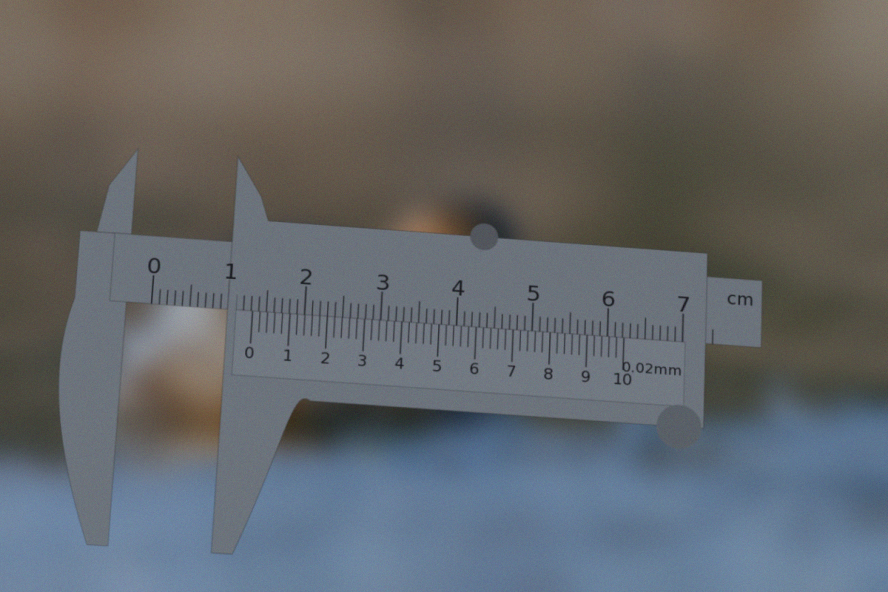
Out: 13.2; mm
